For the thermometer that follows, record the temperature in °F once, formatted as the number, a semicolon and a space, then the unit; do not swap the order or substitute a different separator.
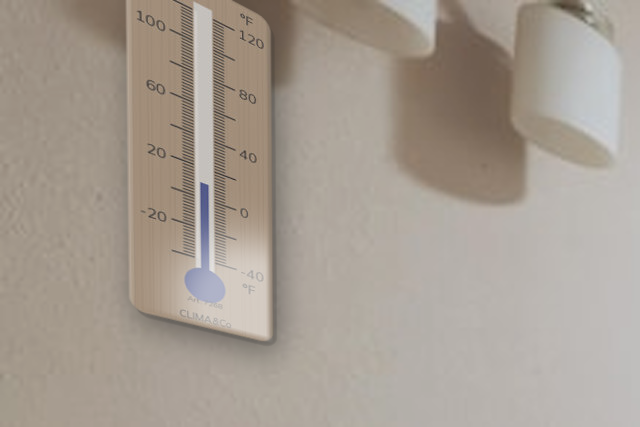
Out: 10; °F
